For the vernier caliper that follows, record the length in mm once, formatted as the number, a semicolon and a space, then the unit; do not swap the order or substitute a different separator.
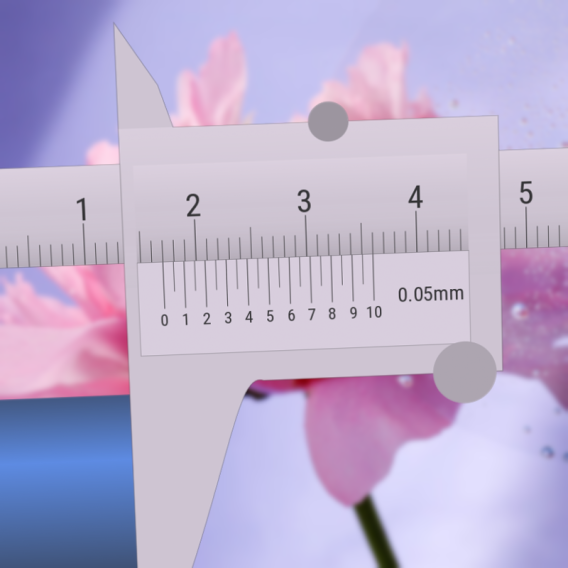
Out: 17.0; mm
